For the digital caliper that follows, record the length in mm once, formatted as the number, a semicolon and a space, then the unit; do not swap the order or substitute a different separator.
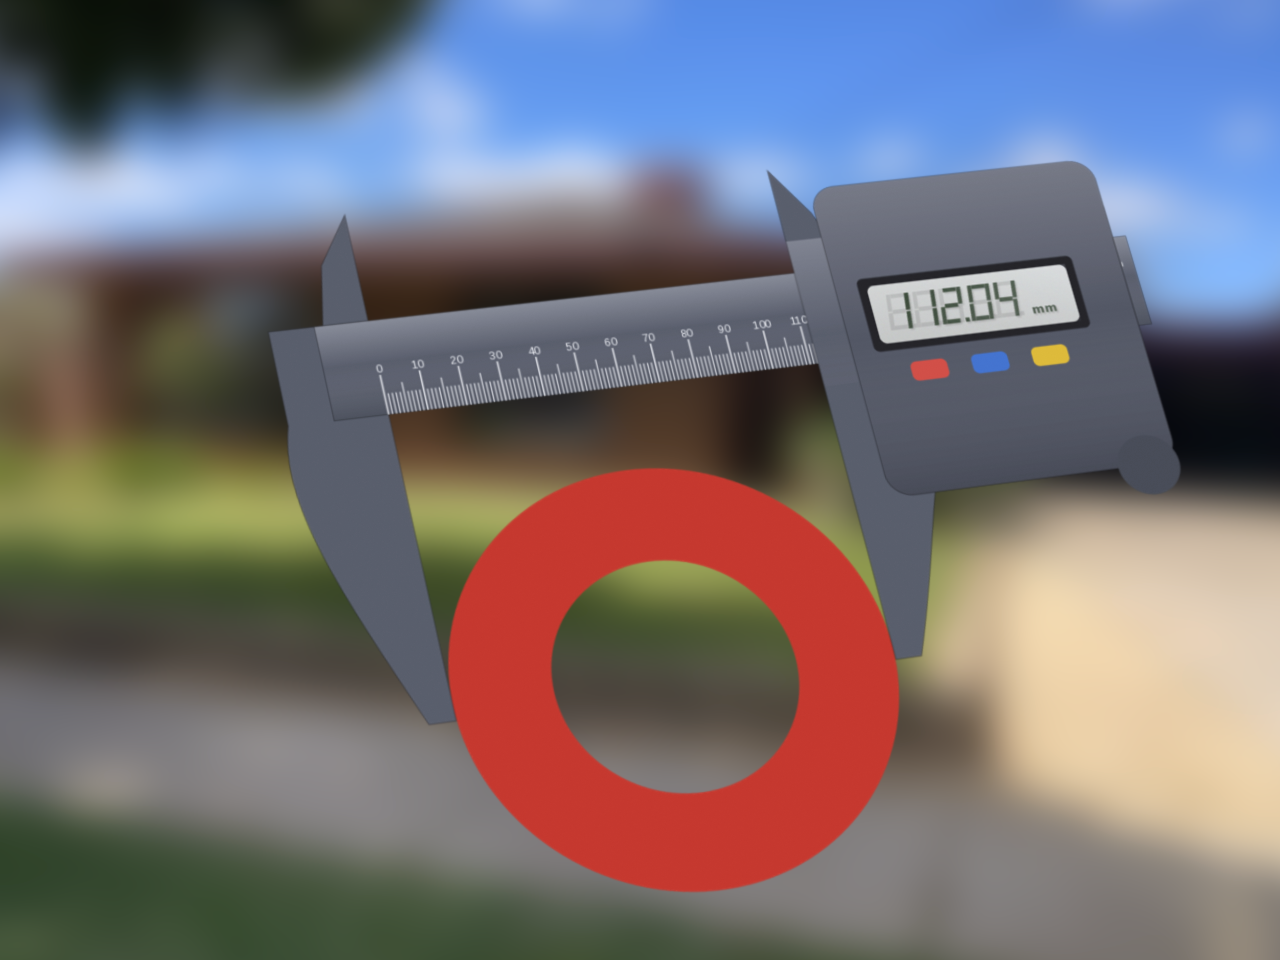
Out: 112.04; mm
